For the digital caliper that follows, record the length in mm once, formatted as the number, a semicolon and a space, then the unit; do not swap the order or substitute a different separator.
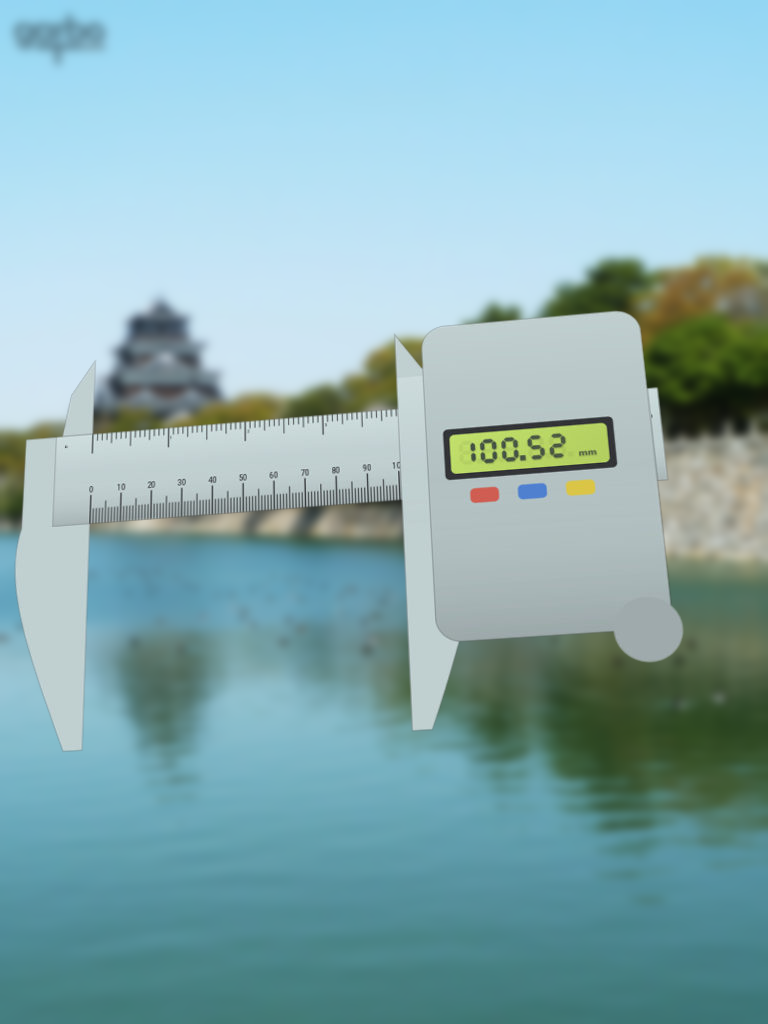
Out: 100.52; mm
